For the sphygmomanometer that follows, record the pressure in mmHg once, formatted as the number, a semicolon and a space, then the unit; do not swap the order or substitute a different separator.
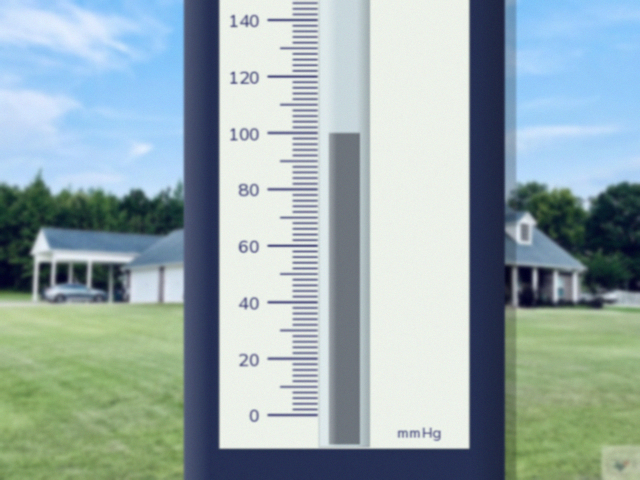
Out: 100; mmHg
